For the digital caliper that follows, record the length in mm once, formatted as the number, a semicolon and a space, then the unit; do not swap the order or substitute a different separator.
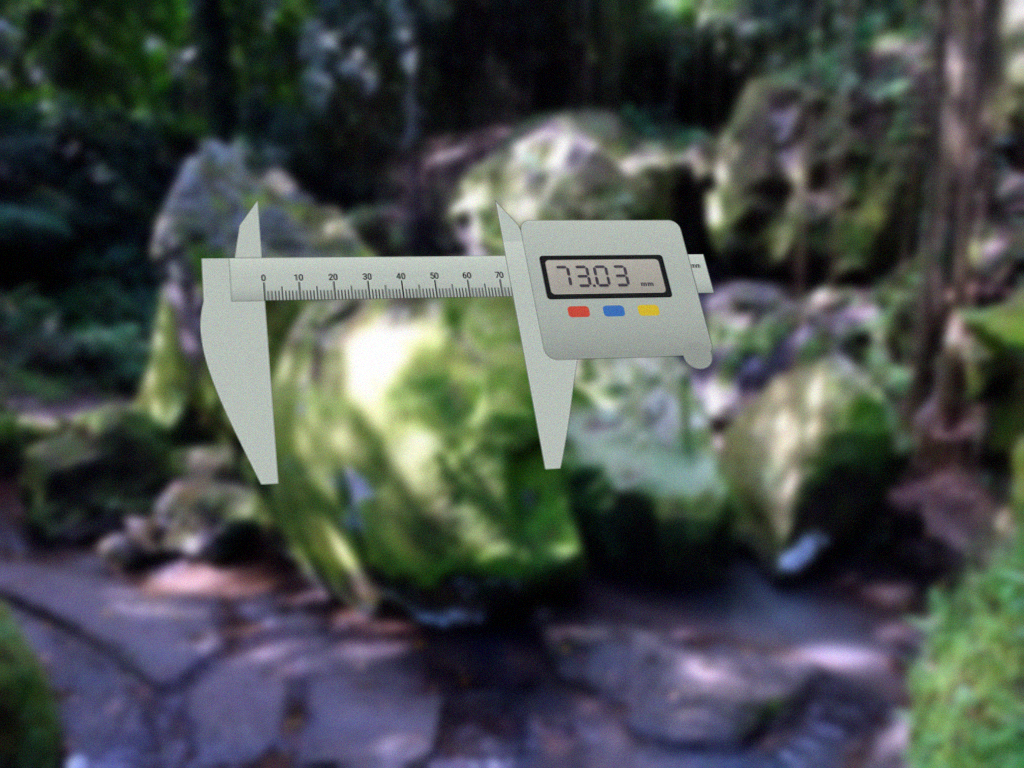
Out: 73.03; mm
